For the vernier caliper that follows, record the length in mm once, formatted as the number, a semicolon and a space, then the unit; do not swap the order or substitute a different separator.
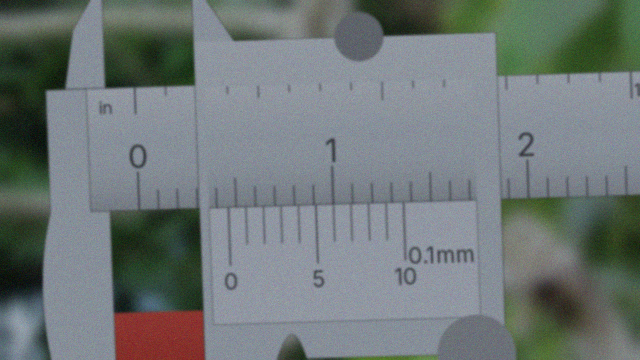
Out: 4.6; mm
